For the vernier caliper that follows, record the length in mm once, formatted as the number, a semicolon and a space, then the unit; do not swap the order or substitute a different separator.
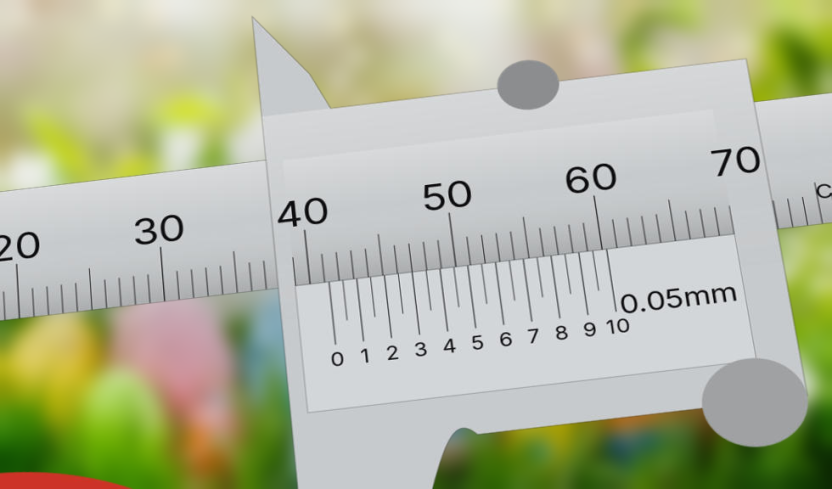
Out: 41.3; mm
